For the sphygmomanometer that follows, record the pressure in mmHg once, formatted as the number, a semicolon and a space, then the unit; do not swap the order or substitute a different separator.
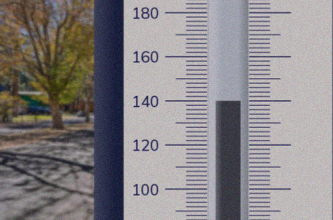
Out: 140; mmHg
